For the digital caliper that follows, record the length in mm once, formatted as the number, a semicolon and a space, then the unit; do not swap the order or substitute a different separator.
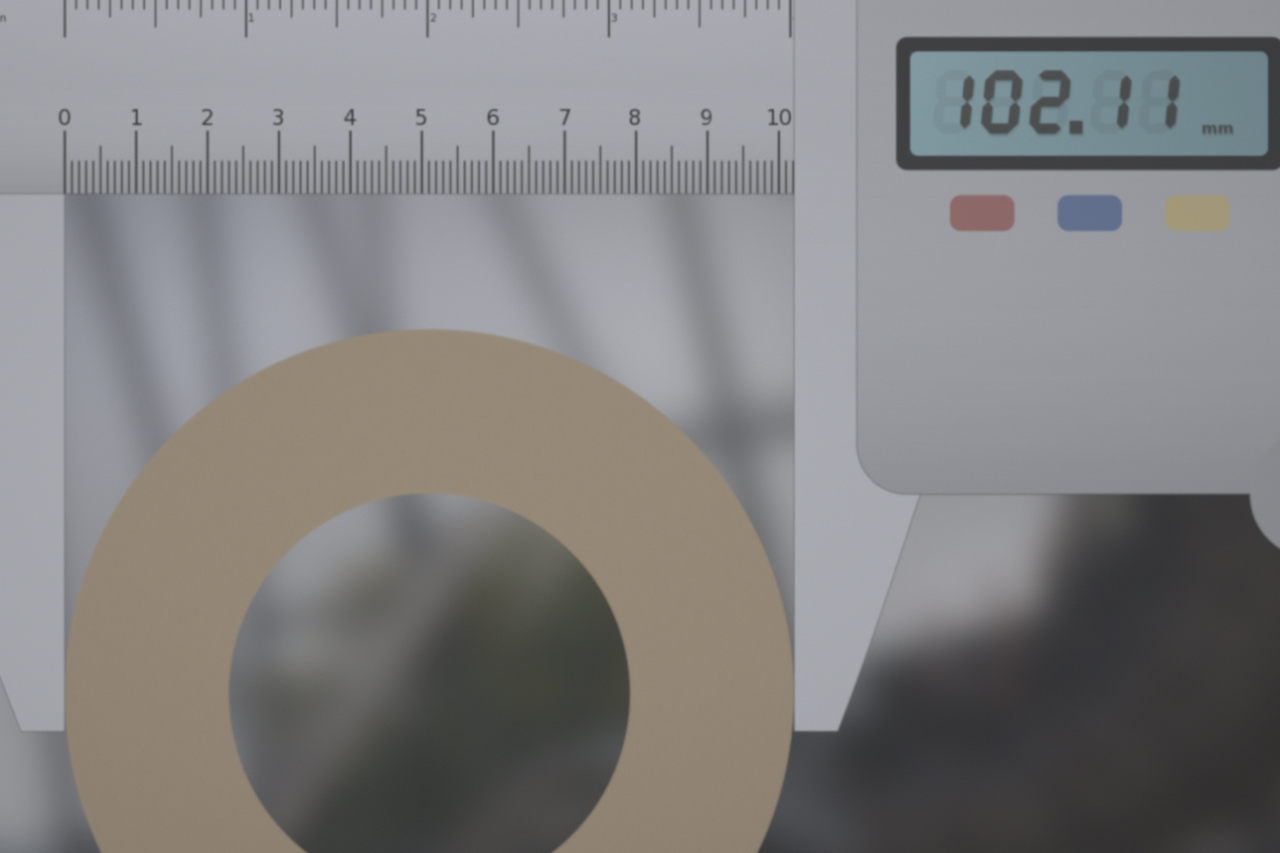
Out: 102.11; mm
